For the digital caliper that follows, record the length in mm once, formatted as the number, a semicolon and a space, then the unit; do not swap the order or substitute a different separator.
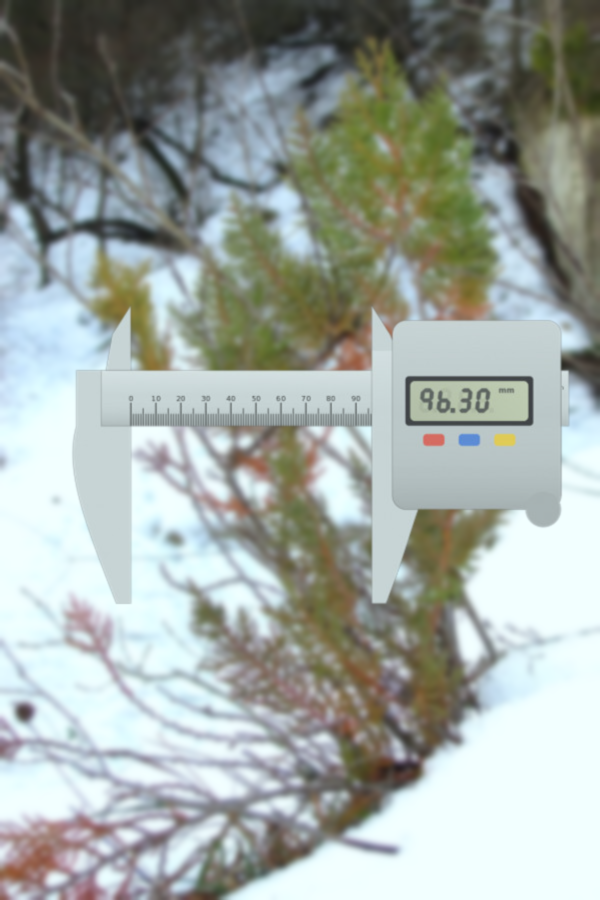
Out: 96.30; mm
